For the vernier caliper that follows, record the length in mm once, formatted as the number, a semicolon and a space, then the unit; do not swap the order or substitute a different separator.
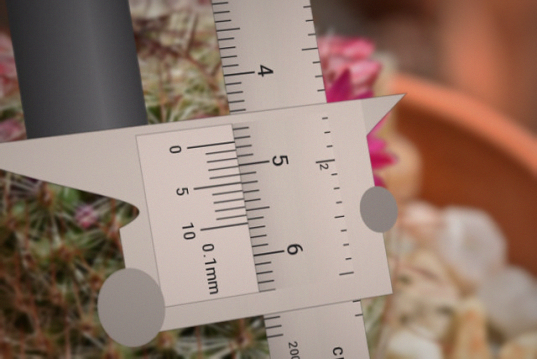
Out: 47.4; mm
